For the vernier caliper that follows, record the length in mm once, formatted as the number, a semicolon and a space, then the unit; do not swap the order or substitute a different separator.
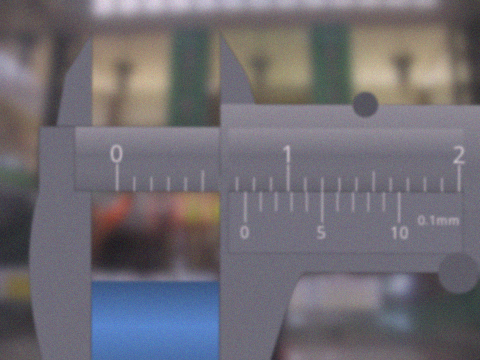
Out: 7.5; mm
